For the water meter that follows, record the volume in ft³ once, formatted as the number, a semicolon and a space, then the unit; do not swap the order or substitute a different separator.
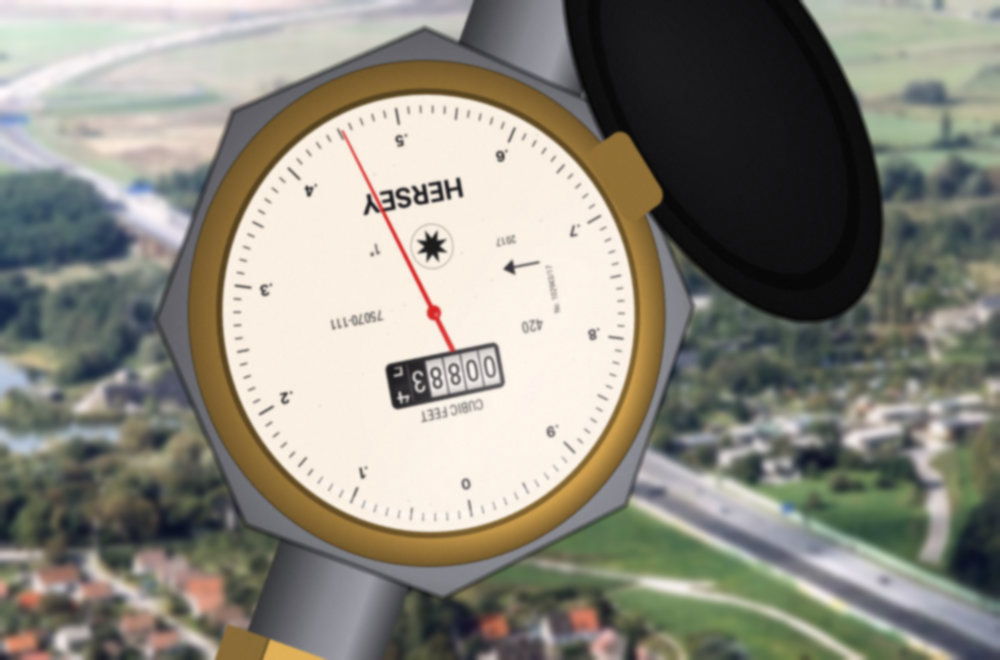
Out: 8834.45; ft³
